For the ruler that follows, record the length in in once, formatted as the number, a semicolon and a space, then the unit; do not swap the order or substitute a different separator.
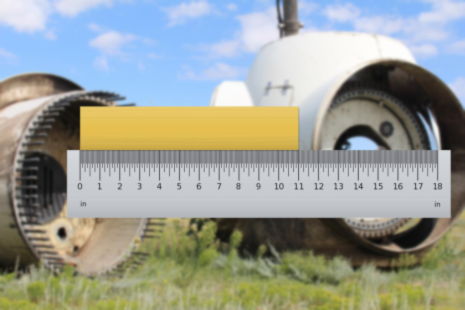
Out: 11; in
